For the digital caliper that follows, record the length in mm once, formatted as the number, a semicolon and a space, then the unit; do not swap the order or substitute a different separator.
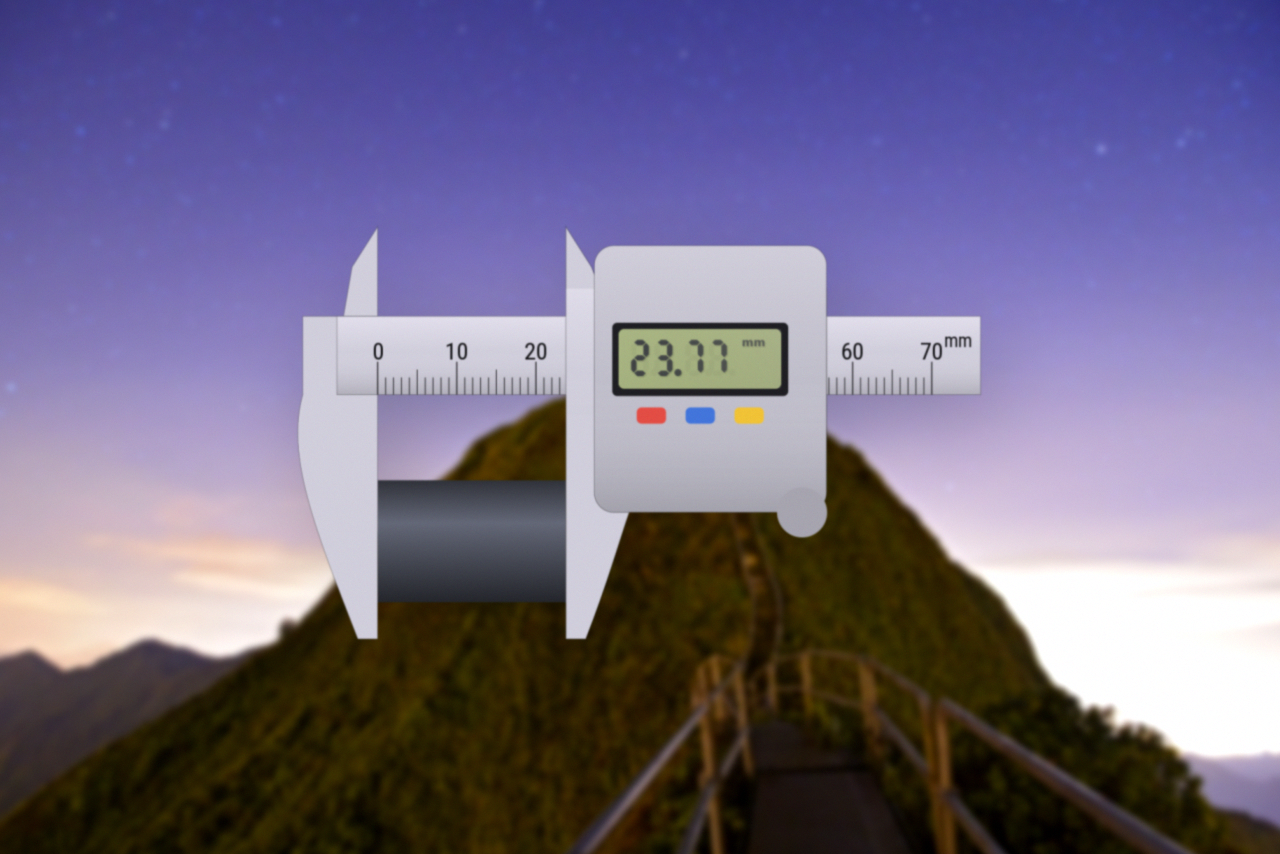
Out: 23.77; mm
